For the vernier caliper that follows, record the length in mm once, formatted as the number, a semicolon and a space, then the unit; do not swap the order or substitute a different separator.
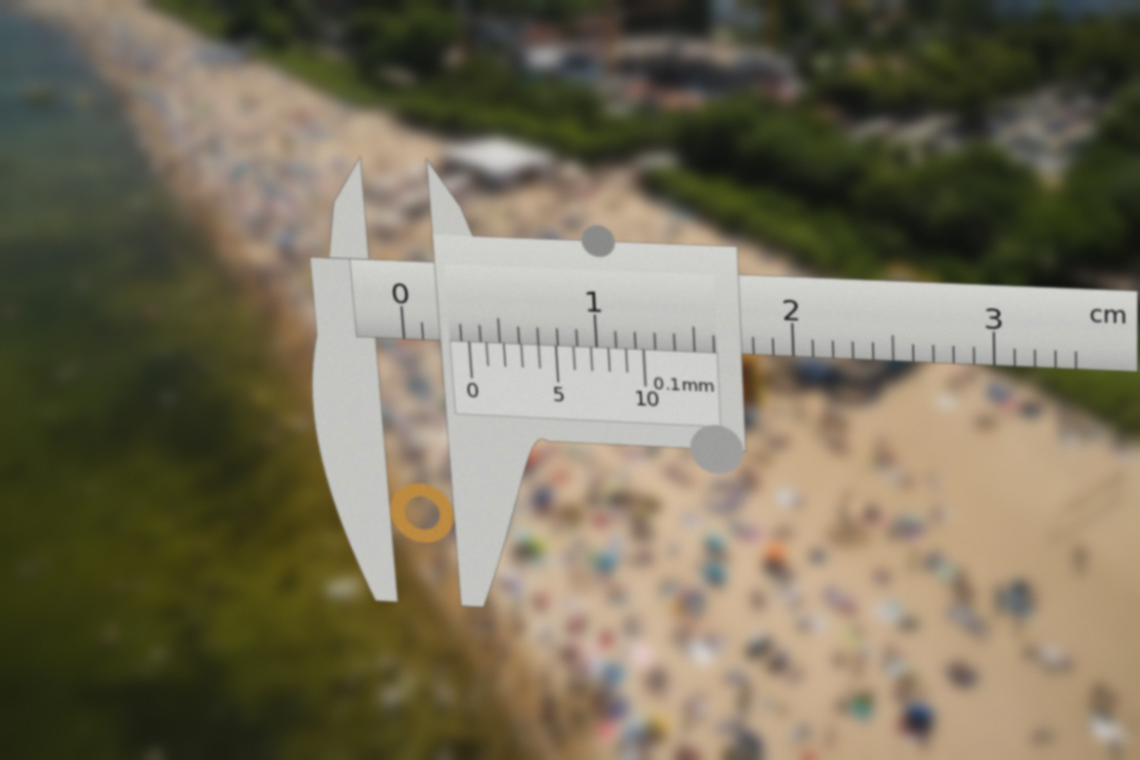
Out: 3.4; mm
